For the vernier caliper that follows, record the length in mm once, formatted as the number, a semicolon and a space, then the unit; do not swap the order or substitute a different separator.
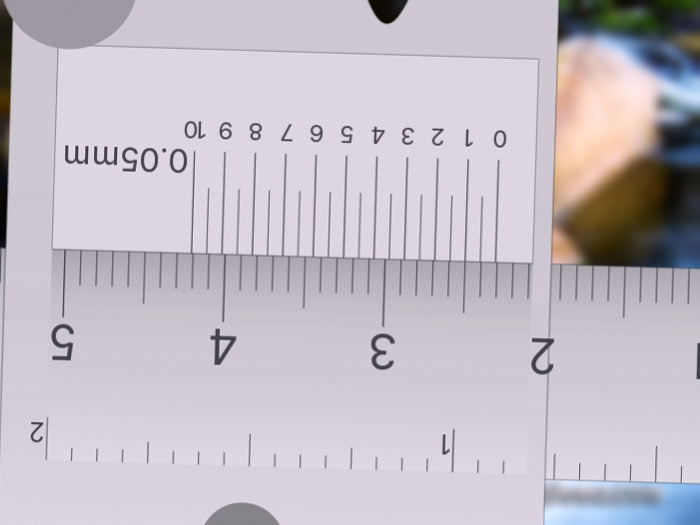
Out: 23.1; mm
